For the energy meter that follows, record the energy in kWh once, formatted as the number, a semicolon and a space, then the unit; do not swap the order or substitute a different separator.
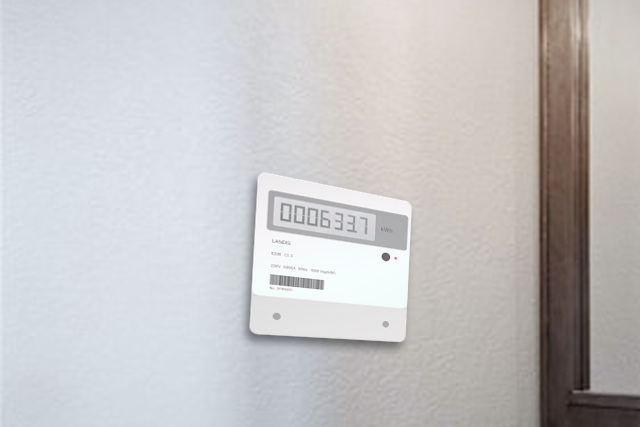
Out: 633.7; kWh
